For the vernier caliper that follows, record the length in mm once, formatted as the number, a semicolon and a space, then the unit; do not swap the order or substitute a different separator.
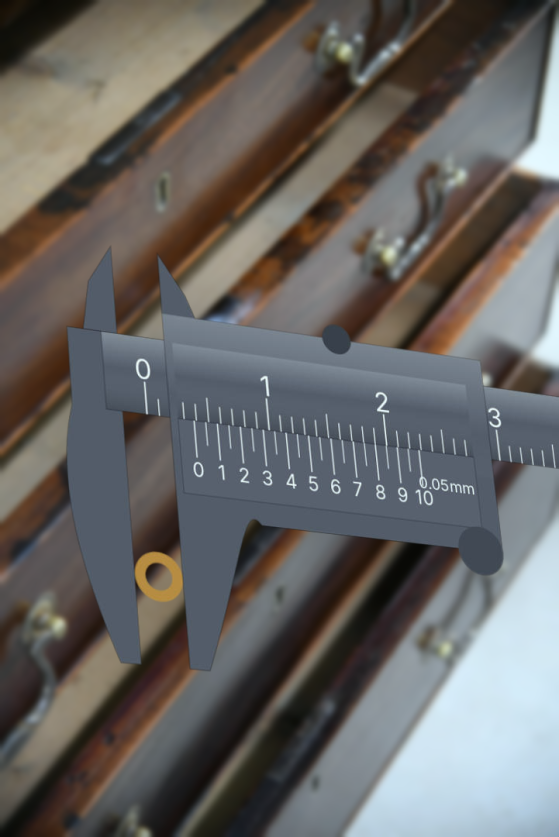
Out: 3.8; mm
